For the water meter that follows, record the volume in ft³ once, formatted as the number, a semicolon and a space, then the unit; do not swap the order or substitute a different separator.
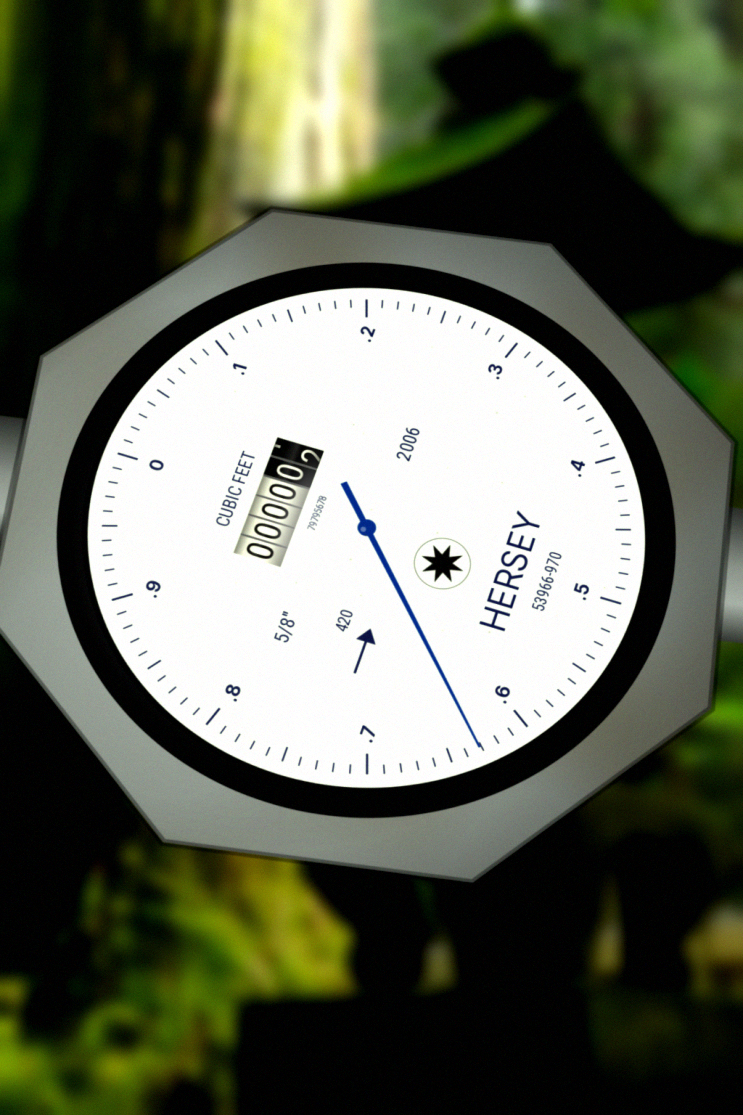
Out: 1.63; ft³
